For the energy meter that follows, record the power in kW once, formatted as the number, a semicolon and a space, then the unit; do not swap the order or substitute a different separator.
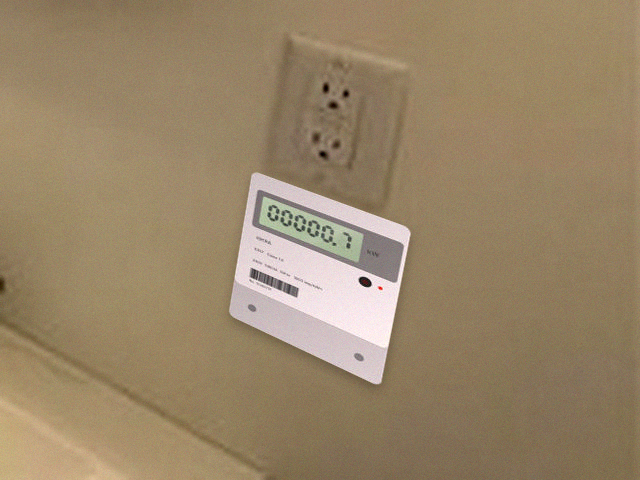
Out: 0.7; kW
